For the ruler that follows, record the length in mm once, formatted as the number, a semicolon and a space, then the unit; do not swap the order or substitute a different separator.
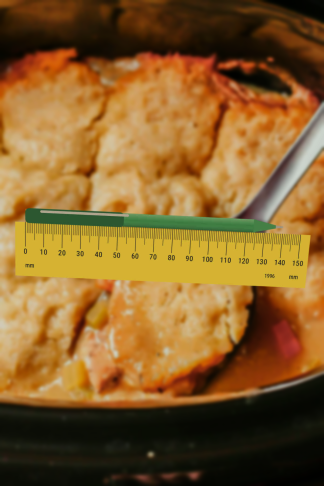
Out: 140; mm
